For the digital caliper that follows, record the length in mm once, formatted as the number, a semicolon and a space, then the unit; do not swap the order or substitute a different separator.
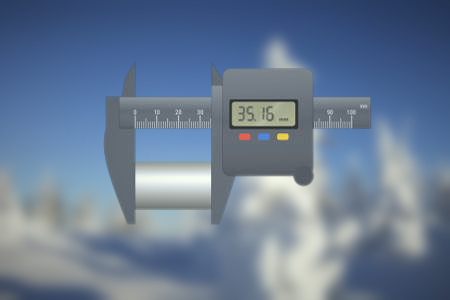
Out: 35.16; mm
